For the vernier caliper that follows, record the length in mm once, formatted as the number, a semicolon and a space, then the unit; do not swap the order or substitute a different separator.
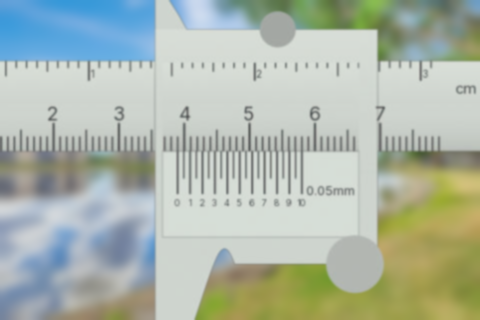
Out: 39.0; mm
